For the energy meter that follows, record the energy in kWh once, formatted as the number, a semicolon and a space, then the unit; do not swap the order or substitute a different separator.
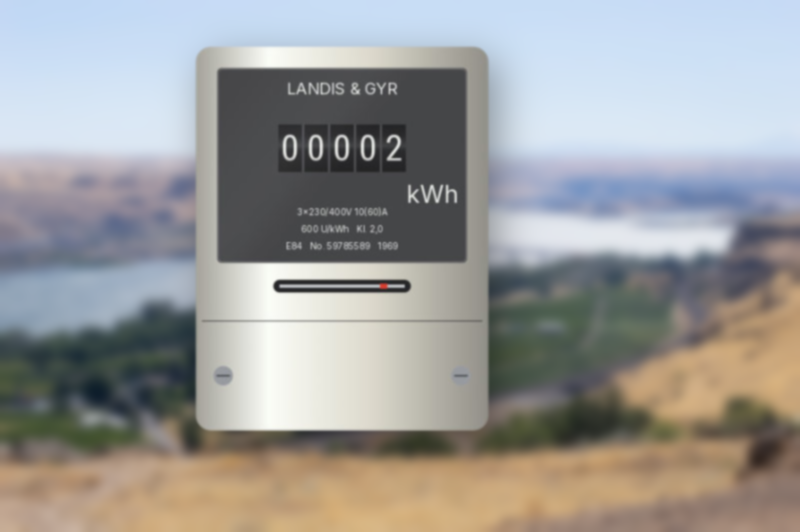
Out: 2; kWh
